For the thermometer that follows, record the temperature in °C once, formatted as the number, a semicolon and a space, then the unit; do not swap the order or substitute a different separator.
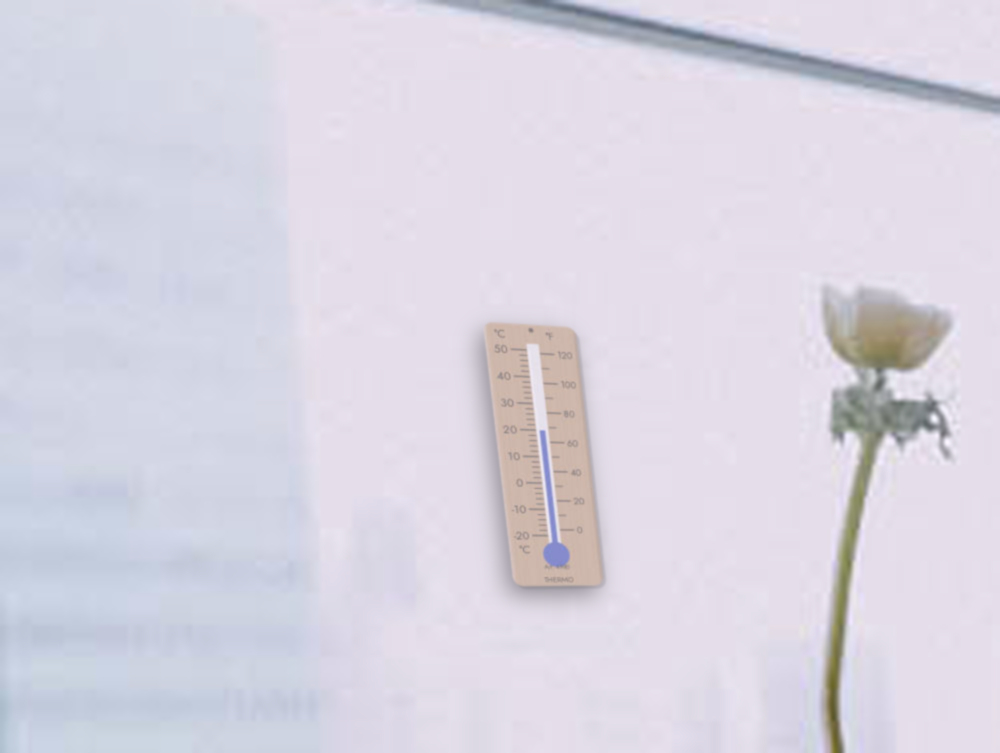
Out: 20; °C
